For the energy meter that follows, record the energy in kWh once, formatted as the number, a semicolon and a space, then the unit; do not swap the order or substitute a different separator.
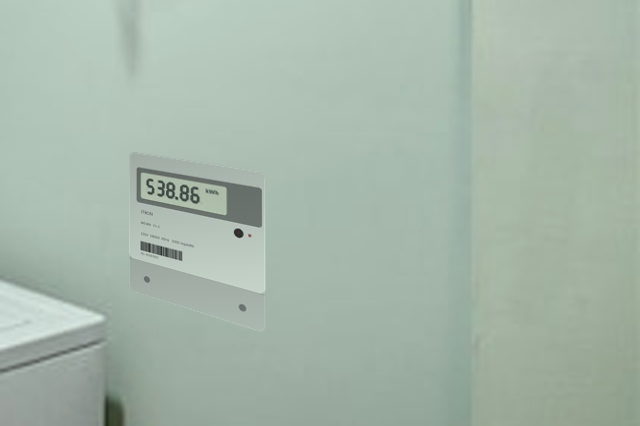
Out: 538.86; kWh
